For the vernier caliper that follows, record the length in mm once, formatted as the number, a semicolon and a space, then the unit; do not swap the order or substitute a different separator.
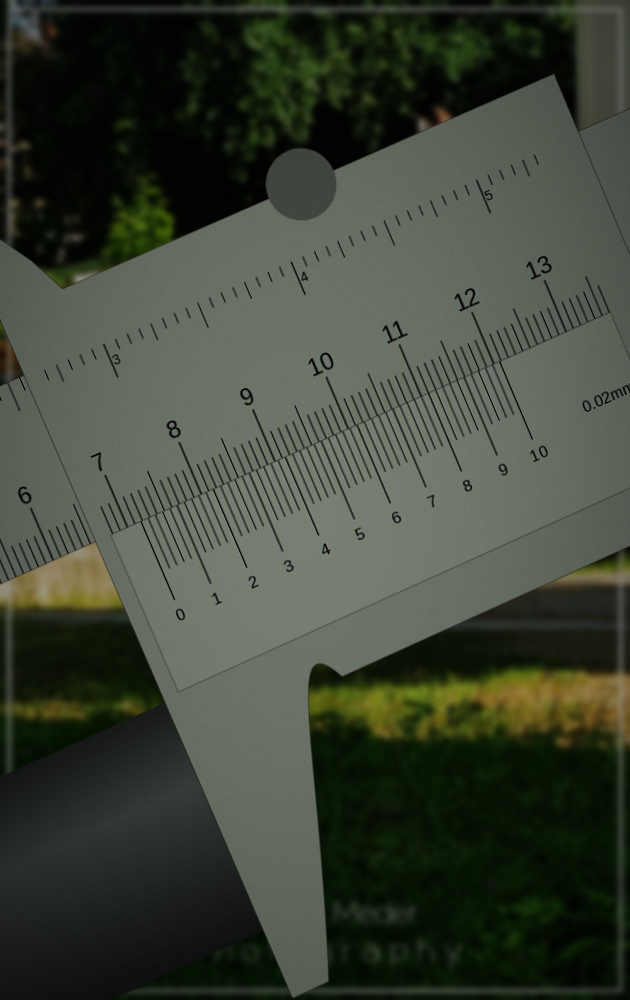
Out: 71.8; mm
